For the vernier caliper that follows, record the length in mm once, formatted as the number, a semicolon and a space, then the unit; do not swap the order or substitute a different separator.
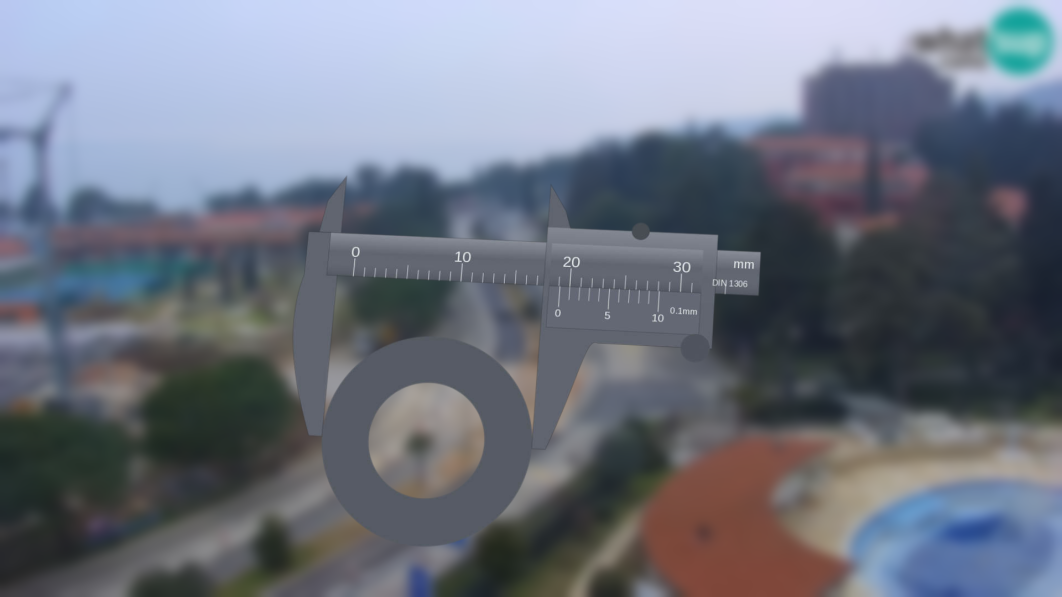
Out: 19.1; mm
